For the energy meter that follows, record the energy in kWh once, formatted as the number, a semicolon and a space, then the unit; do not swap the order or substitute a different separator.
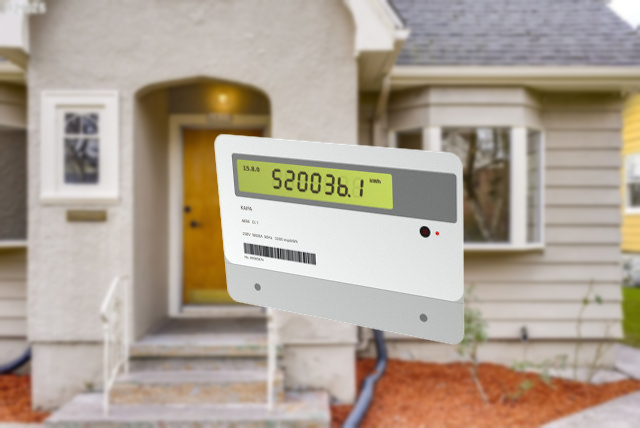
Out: 520036.1; kWh
